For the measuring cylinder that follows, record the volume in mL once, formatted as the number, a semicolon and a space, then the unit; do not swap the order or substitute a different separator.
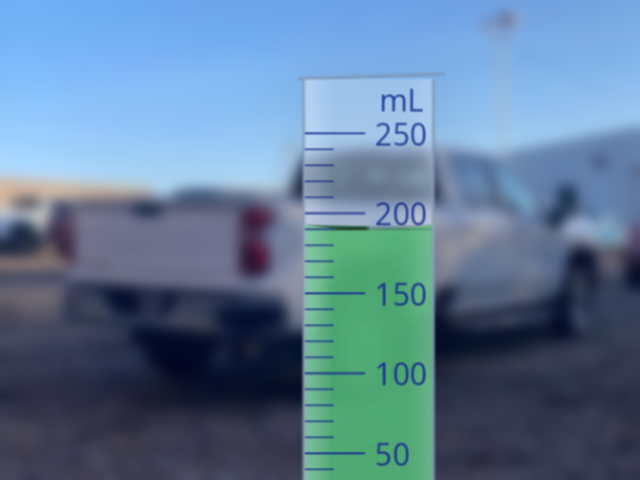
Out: 190; mL
